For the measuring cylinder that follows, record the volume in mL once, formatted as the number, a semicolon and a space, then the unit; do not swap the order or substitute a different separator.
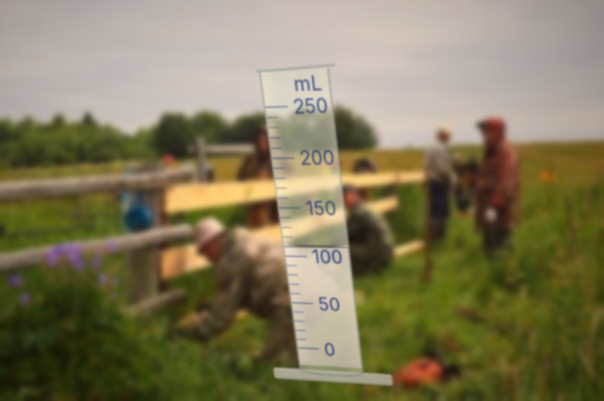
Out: 110; mL
